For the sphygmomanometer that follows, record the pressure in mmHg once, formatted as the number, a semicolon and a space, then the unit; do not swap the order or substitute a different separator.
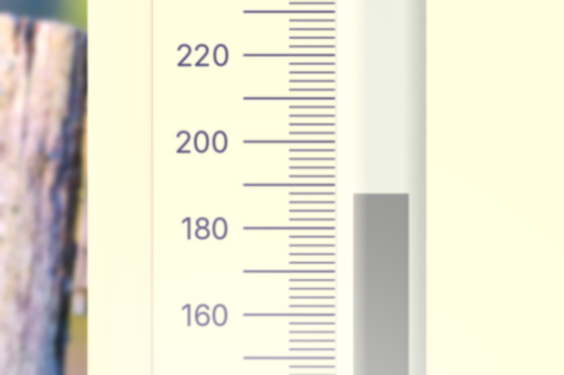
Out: 188; mmHg
